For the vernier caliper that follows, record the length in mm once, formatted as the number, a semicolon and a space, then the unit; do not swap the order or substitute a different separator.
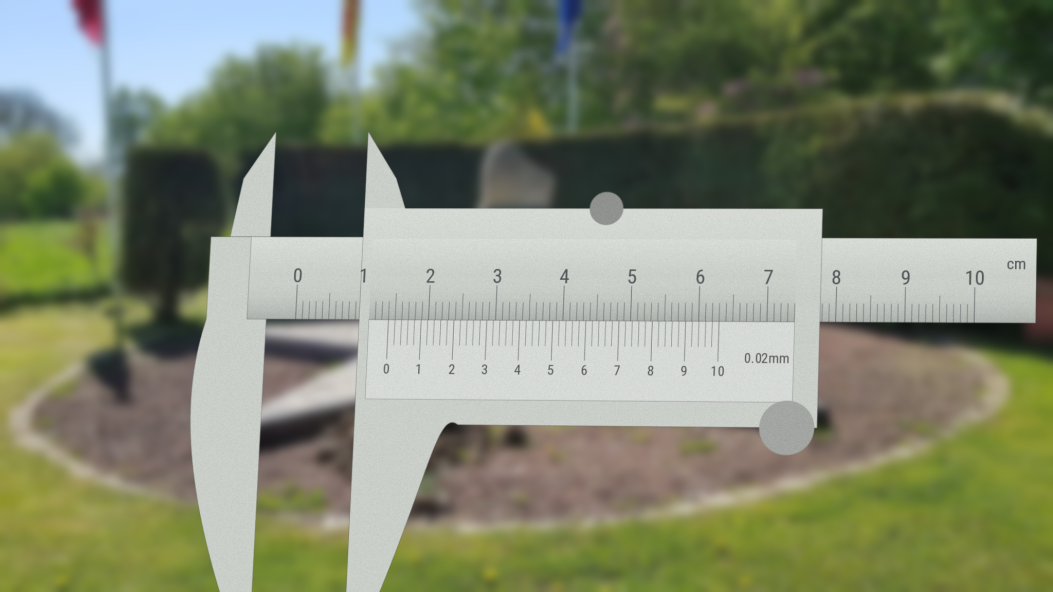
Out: 14.0; mm
